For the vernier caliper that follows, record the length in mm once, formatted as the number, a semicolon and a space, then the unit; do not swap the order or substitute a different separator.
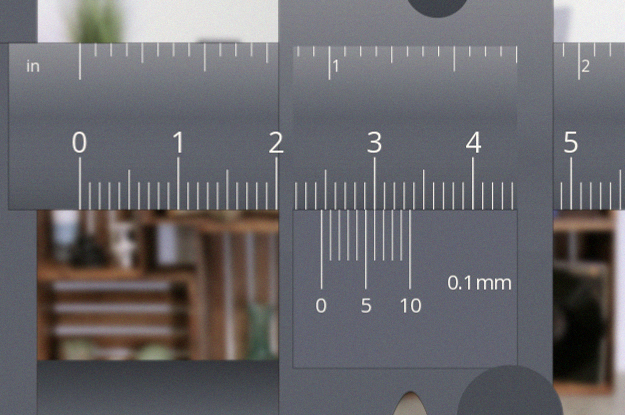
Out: 24.6; mm
